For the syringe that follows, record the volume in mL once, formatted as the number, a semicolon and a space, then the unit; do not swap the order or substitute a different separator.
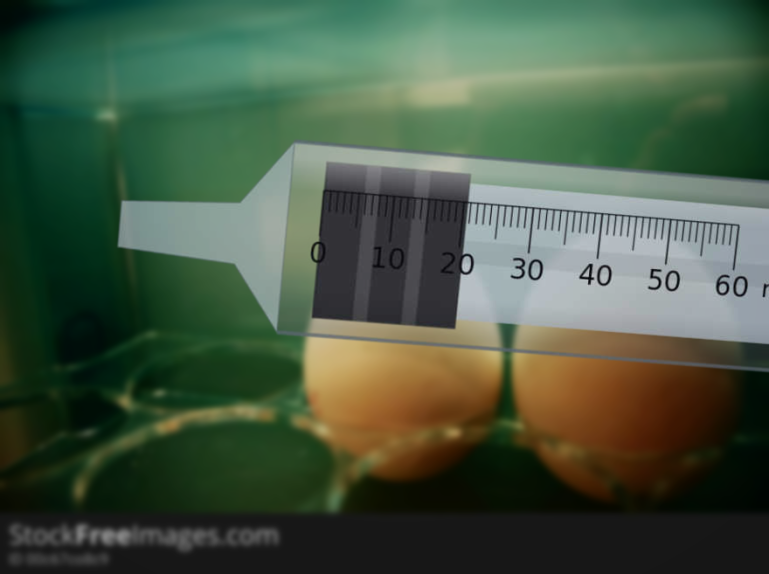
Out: 0; mL
